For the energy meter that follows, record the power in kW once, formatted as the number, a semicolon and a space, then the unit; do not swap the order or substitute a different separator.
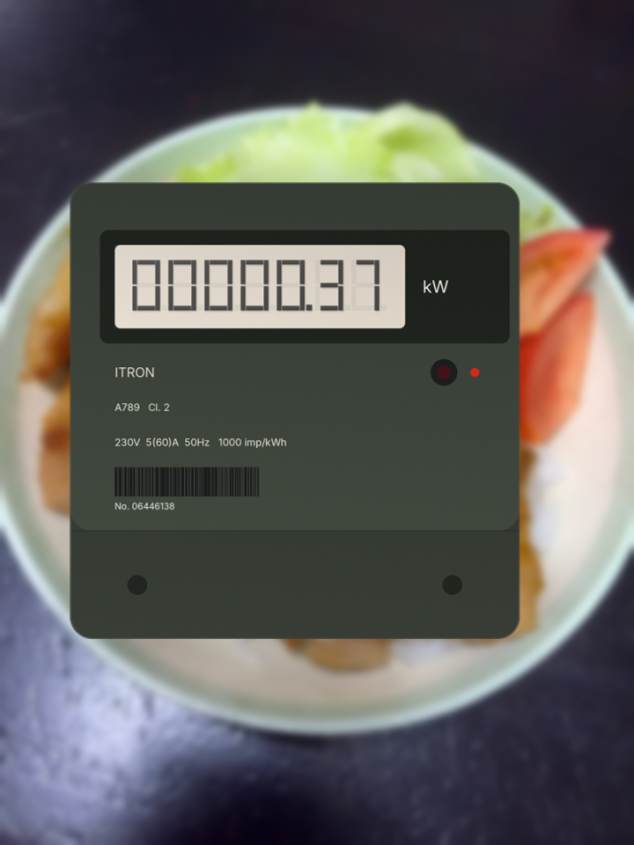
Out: 0.37; kW
